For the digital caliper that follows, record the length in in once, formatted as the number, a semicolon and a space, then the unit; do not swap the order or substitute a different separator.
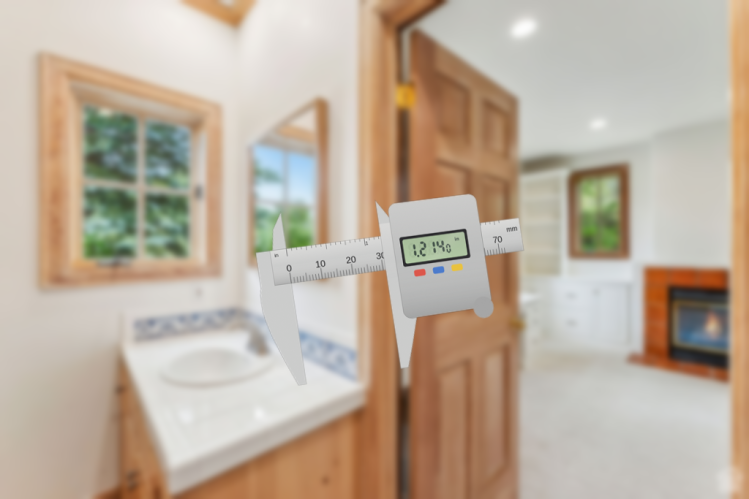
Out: 1.2140; in
